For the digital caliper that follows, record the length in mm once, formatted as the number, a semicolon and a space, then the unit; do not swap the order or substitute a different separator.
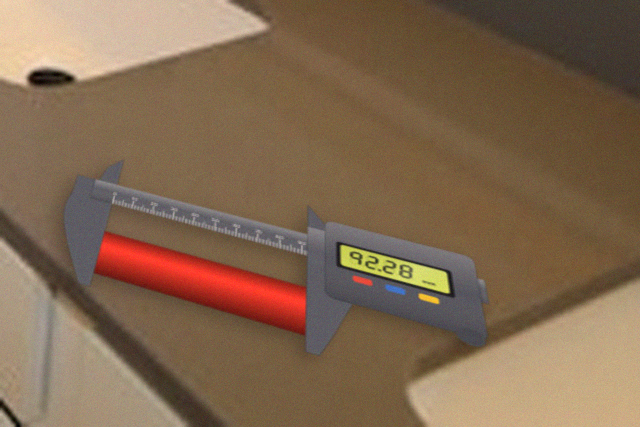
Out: 92.28; mm
